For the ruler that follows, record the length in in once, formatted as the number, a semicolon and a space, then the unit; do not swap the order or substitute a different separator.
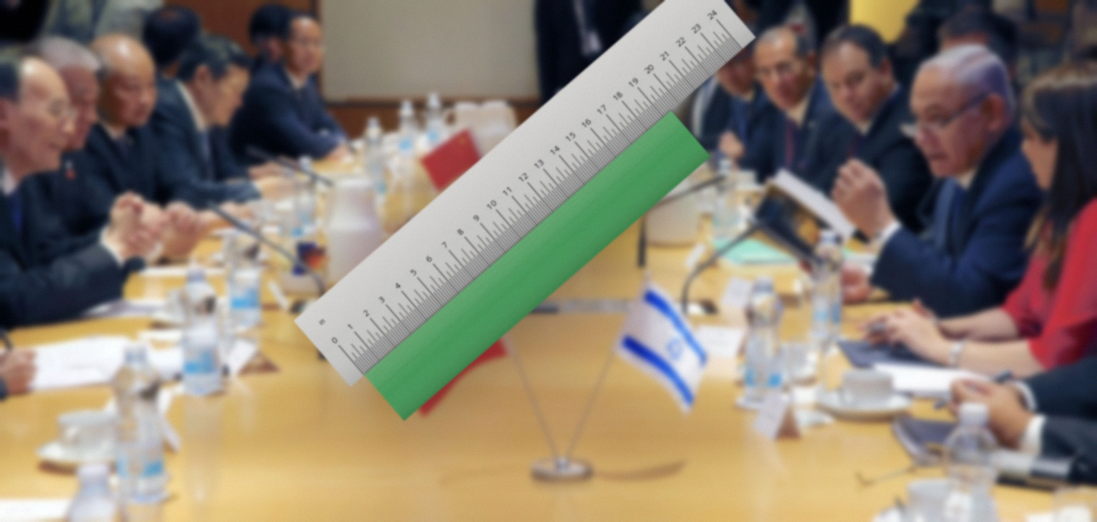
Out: 19.5; in
